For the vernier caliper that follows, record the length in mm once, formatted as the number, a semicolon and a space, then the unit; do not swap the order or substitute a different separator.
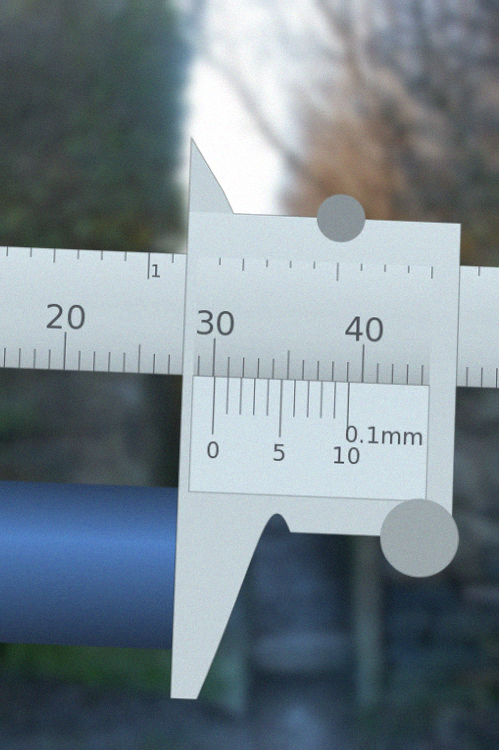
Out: 30.1; mm
